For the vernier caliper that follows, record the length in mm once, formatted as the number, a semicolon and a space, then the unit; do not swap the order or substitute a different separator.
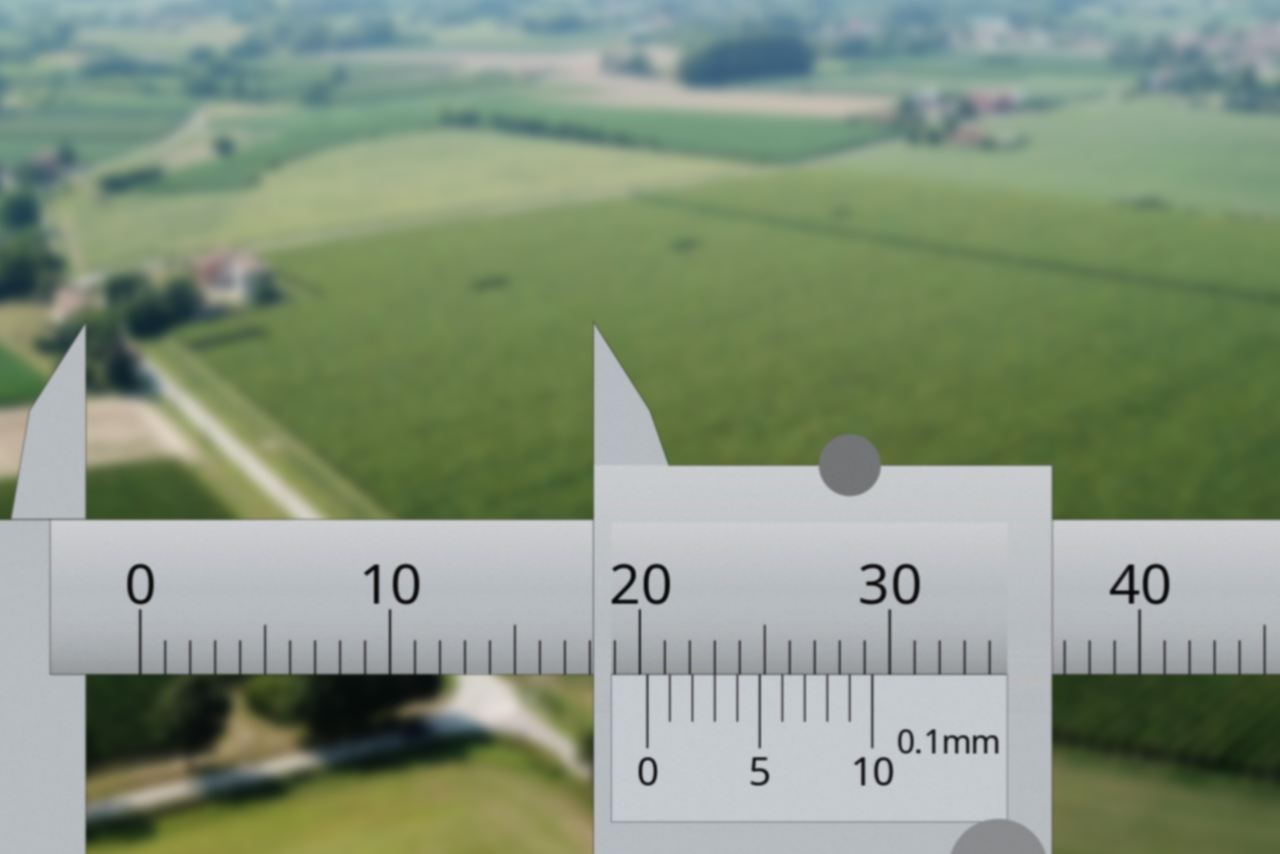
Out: 20.3; mm
